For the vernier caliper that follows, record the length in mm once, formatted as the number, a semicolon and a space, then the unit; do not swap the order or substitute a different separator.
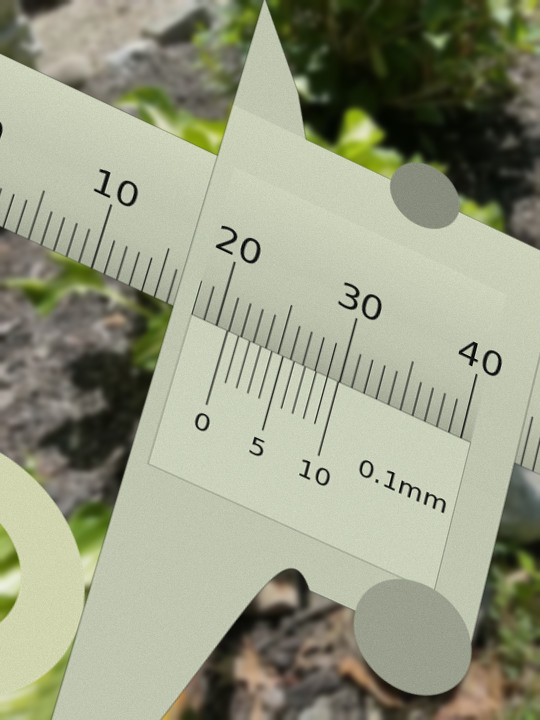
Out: 20.9; mm
